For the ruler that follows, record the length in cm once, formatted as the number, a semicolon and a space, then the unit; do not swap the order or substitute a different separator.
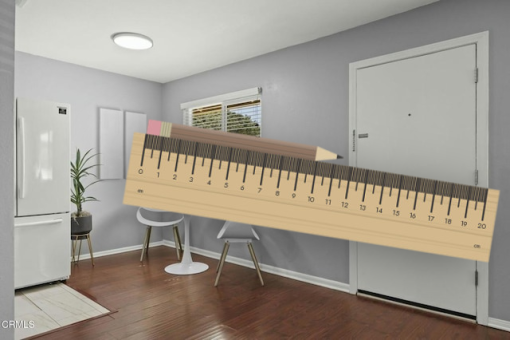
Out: 11.5; cm
